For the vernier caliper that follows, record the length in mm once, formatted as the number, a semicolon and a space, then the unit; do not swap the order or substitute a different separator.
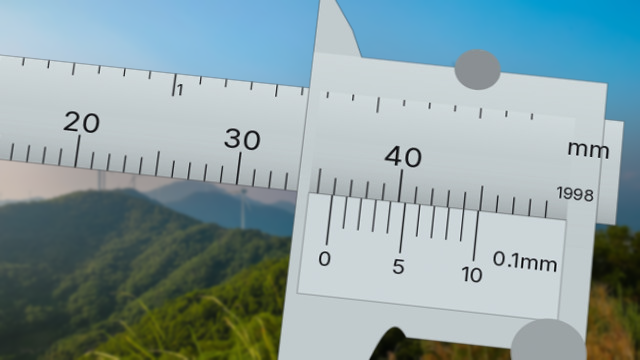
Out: 35.9; mm
